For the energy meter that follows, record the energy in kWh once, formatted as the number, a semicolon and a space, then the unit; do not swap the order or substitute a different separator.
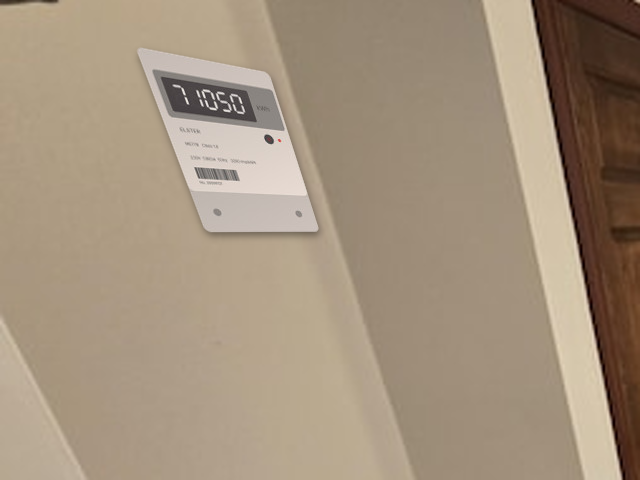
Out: 71050; kWh
